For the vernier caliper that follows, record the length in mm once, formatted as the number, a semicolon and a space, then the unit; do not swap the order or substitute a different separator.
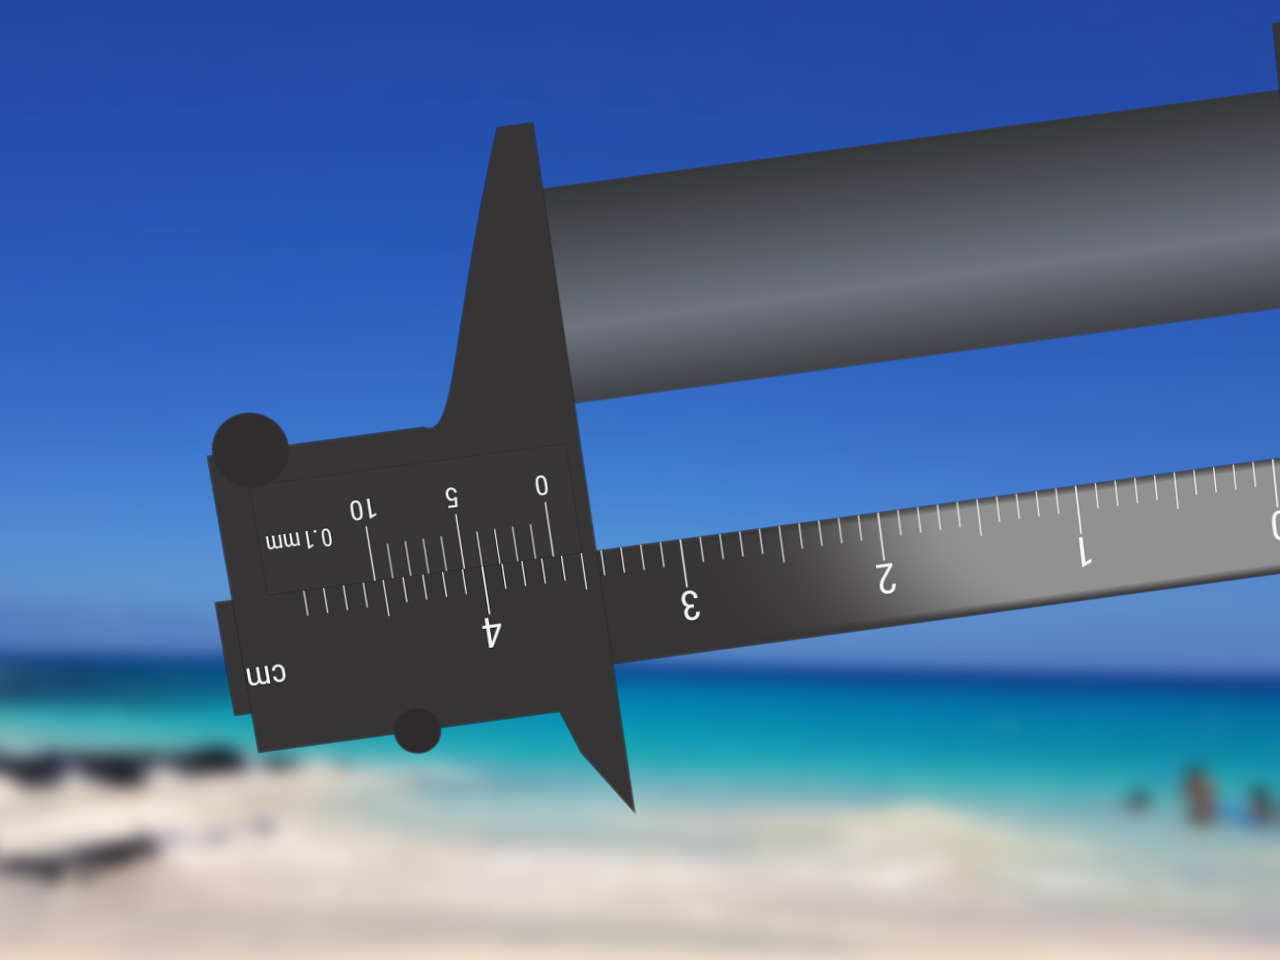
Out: 36.4; mm
